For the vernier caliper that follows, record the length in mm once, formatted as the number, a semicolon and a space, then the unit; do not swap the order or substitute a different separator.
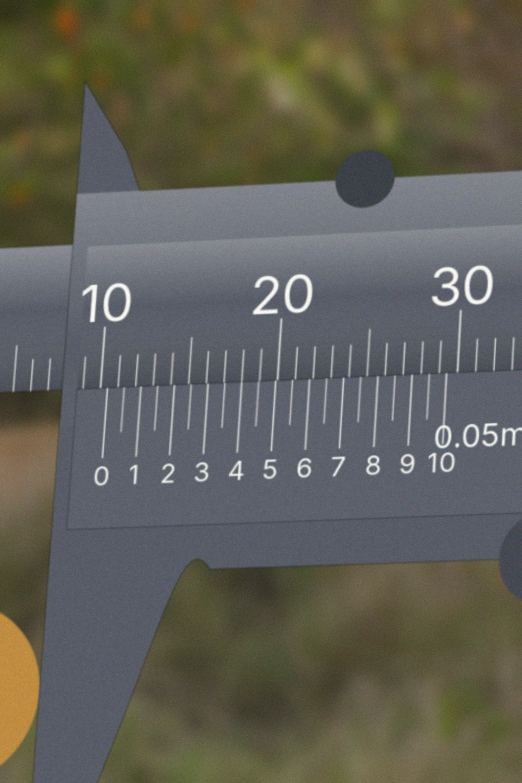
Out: 10.4; mm
